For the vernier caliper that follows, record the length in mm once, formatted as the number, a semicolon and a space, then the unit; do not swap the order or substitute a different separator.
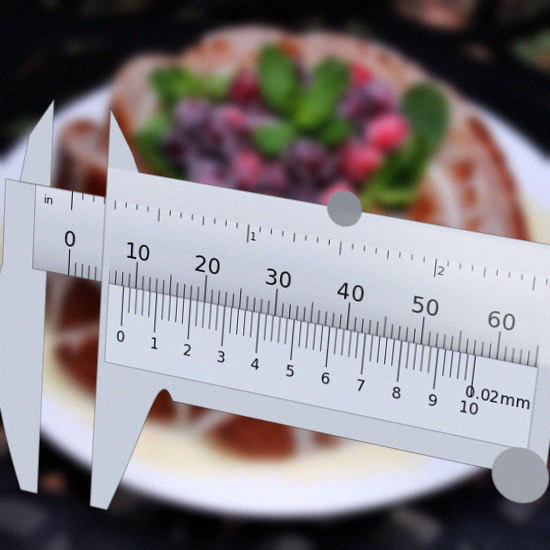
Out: 8.2; mm
